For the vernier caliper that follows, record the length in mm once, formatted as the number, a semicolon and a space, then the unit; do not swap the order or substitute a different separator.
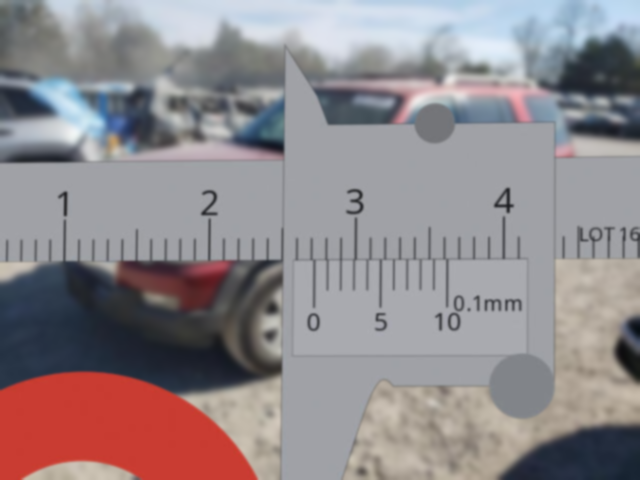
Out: 27.2; mm
